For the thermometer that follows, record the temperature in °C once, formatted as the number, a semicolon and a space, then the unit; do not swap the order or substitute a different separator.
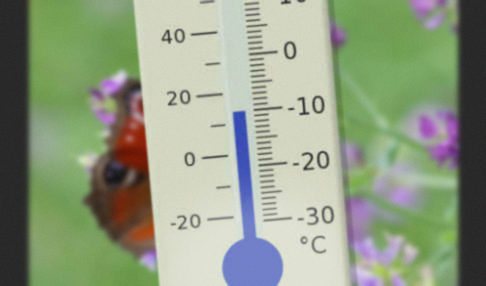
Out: -10; °C
